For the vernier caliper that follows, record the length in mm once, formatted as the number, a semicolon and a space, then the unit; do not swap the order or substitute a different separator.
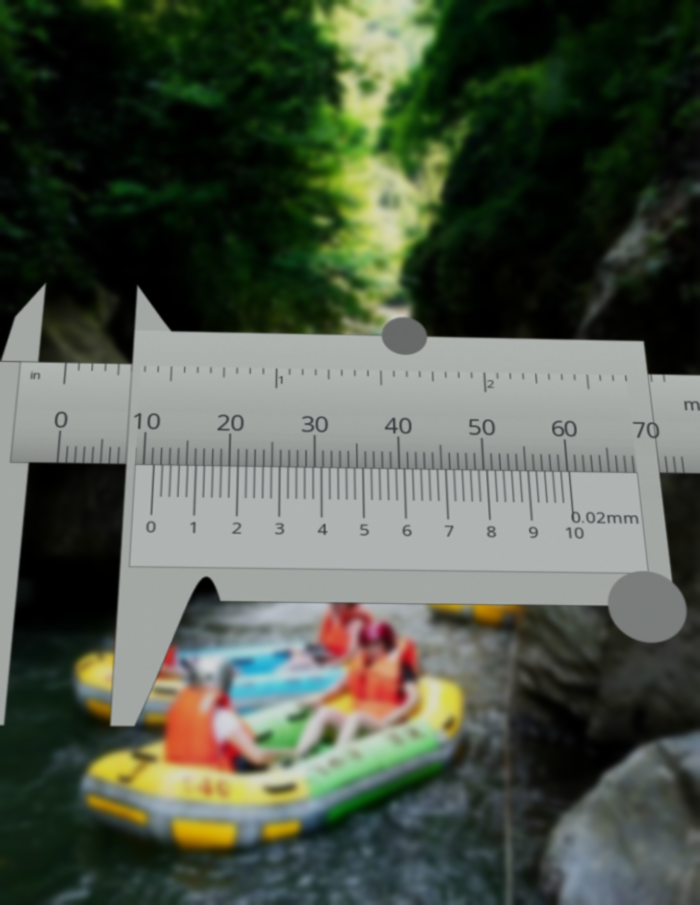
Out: 11.2; mm
